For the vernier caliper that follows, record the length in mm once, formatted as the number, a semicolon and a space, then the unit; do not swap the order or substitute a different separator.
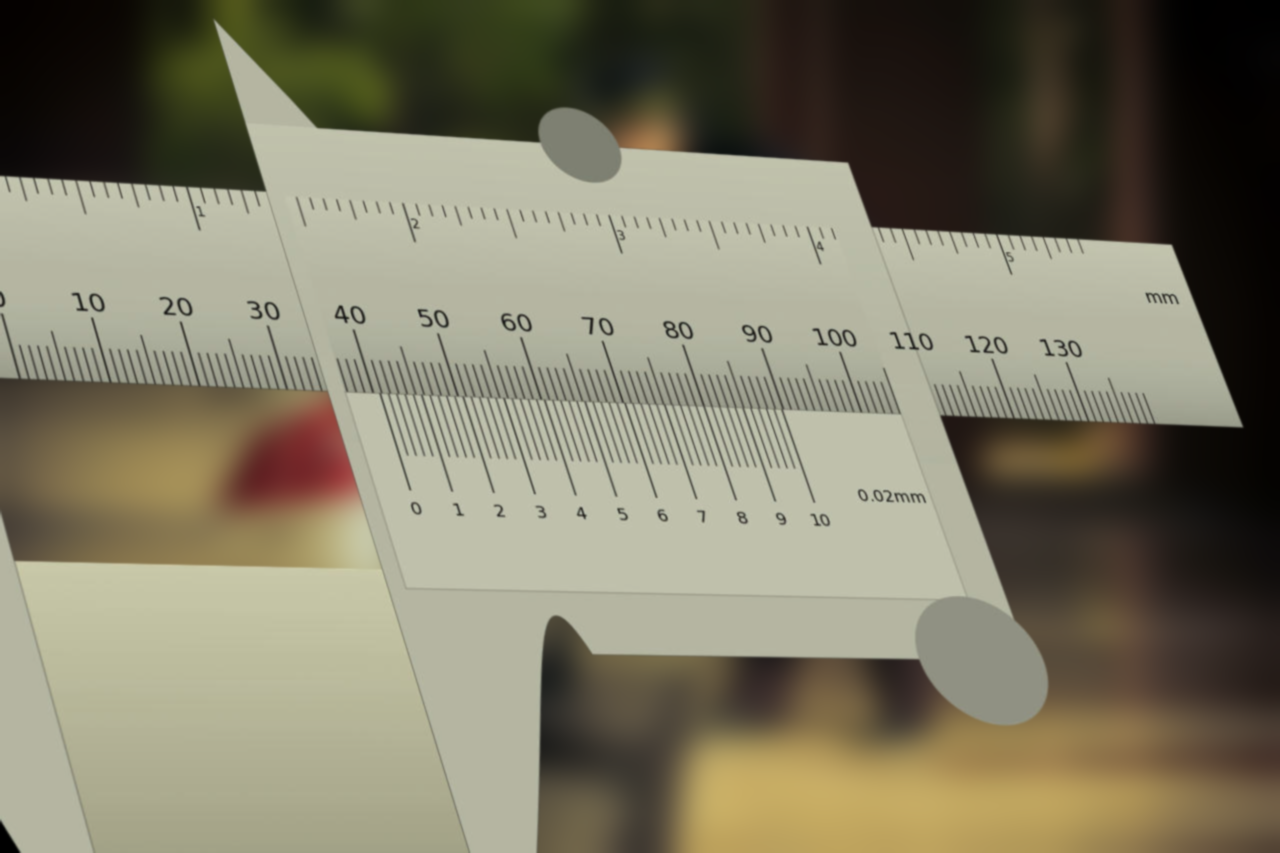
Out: 40.8; mm
